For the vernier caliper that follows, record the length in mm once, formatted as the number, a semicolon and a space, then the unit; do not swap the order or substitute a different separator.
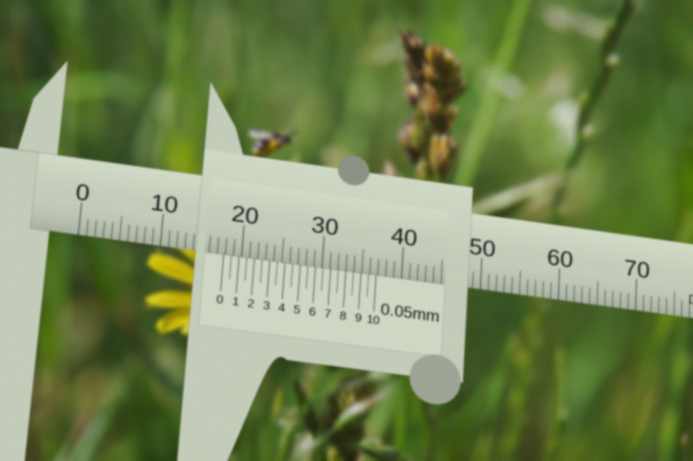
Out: 17.8; mm
